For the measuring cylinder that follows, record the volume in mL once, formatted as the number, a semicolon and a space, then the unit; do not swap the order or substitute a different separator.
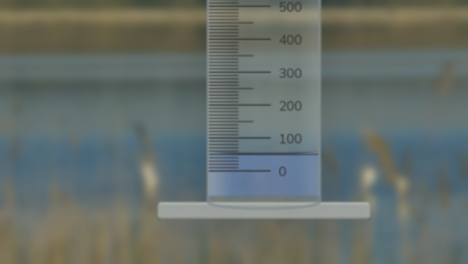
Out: 50; mL
